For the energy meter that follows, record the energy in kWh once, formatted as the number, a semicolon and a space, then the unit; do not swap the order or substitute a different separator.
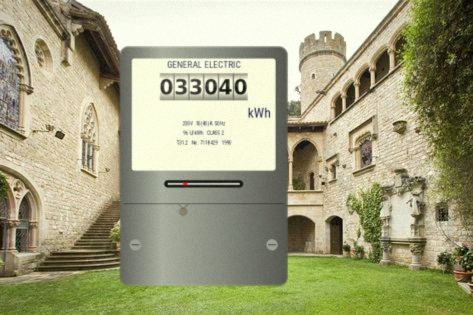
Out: 33040; kWh
